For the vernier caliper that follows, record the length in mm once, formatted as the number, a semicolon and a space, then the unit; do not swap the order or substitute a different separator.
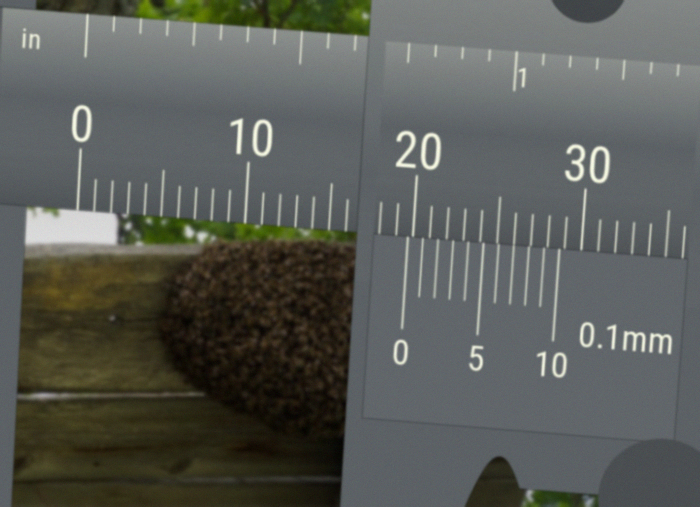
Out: 19.7; mm
